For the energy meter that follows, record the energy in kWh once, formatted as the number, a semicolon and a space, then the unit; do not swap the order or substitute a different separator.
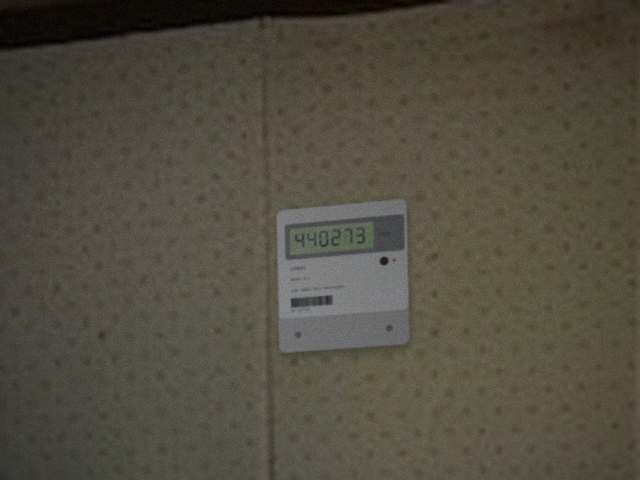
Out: 440273; kWh
